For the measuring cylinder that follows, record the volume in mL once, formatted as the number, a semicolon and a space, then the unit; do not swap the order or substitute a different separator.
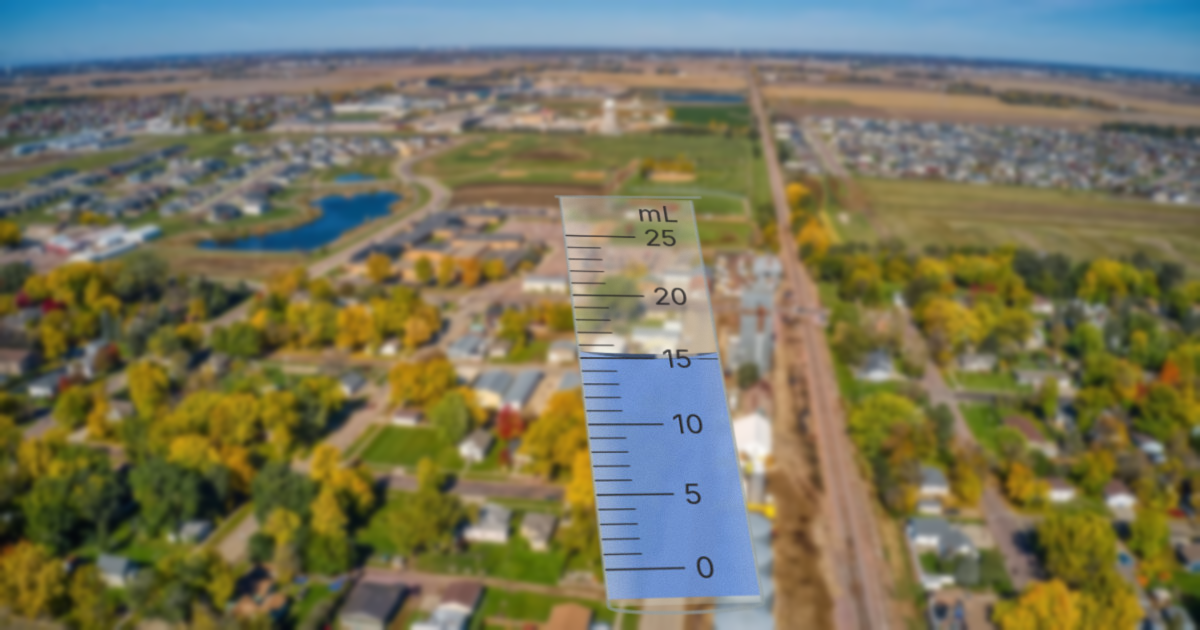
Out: 15; mL
